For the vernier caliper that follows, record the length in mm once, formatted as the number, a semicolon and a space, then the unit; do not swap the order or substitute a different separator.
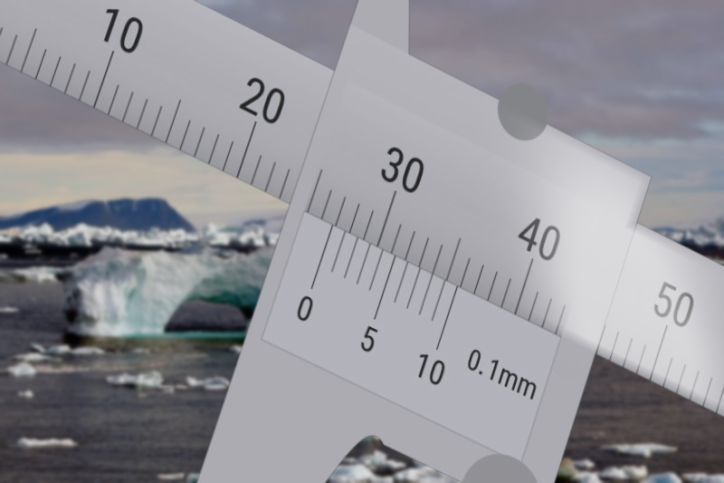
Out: 26.8; mm
